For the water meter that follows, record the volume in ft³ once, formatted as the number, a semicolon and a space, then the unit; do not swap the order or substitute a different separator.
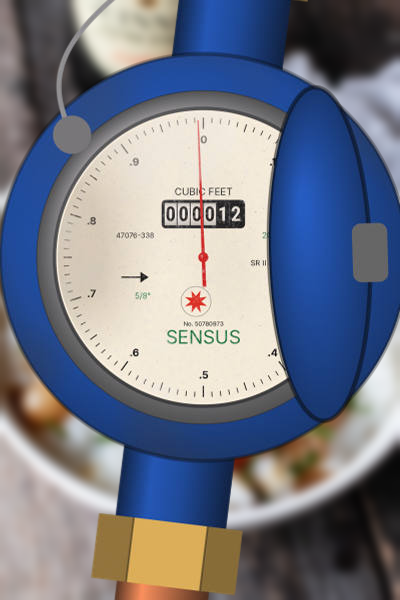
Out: 11.99; ft³
